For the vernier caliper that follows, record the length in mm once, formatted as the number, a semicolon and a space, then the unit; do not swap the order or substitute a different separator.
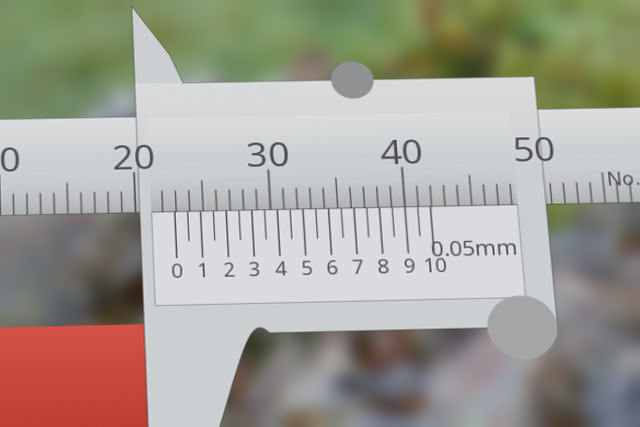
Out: 22.9; mm
